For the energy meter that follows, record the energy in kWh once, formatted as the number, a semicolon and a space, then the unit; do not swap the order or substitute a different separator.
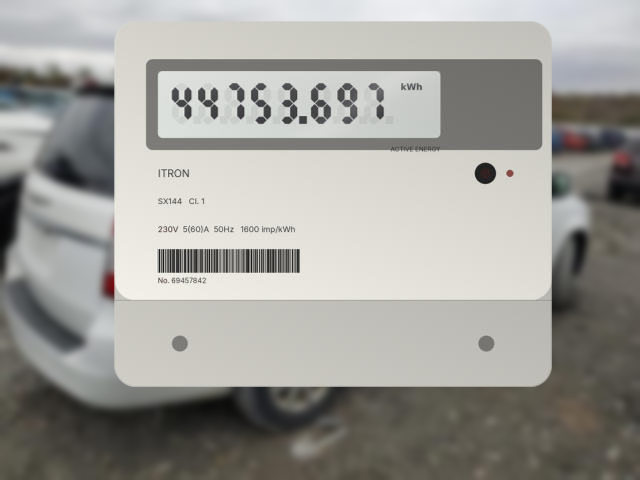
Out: 44753.697; kWh
